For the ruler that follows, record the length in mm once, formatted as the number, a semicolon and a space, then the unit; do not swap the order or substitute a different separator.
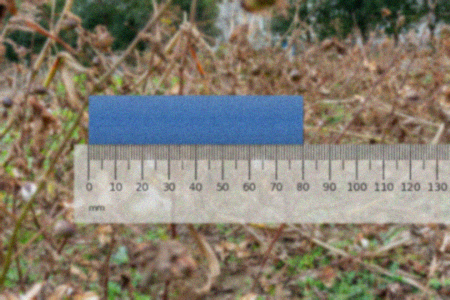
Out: 80; mm
